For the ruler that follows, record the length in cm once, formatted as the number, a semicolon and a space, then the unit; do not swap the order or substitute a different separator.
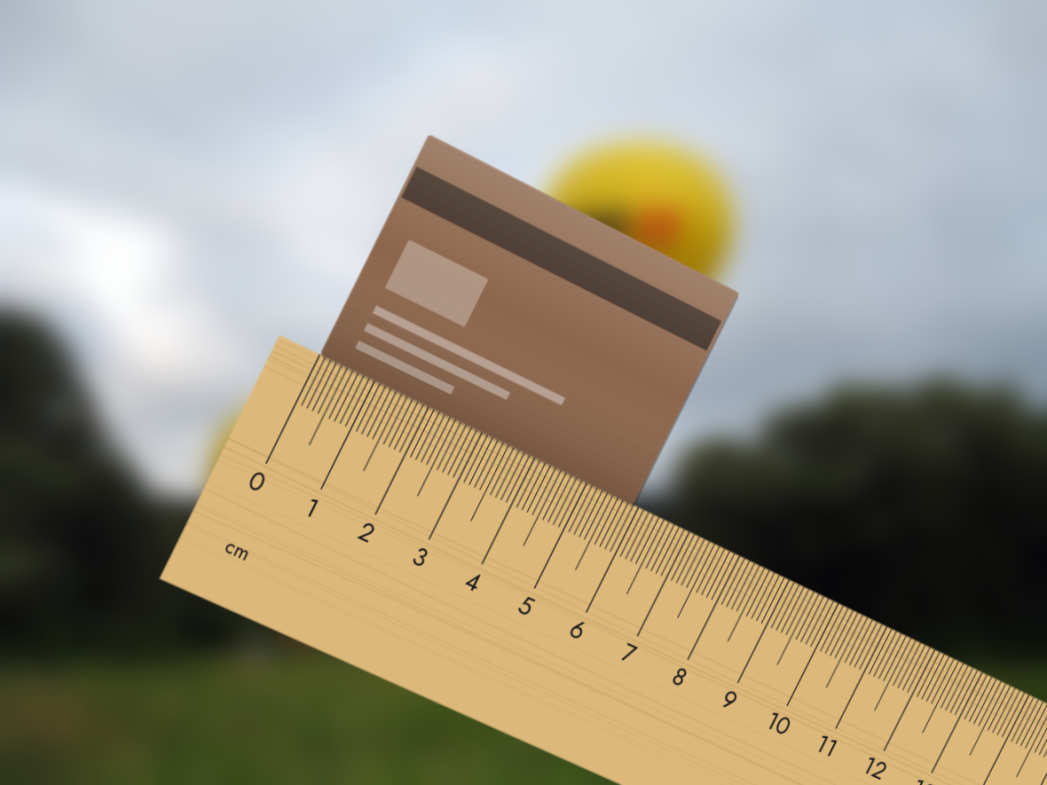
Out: 5.9; cm
